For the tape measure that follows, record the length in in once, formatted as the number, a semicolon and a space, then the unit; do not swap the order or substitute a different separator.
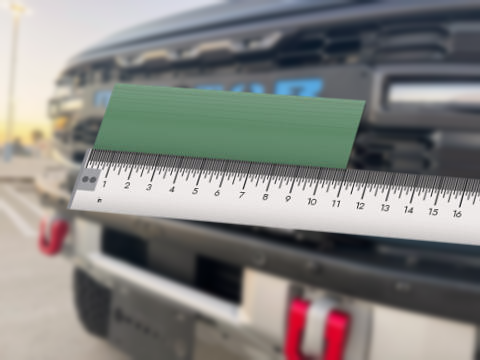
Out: 11; in
